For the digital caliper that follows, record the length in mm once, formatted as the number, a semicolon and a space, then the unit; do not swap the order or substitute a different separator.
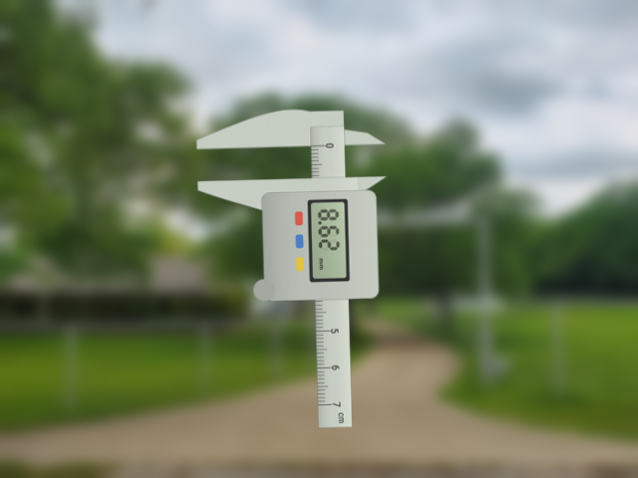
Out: 8.62; mm
